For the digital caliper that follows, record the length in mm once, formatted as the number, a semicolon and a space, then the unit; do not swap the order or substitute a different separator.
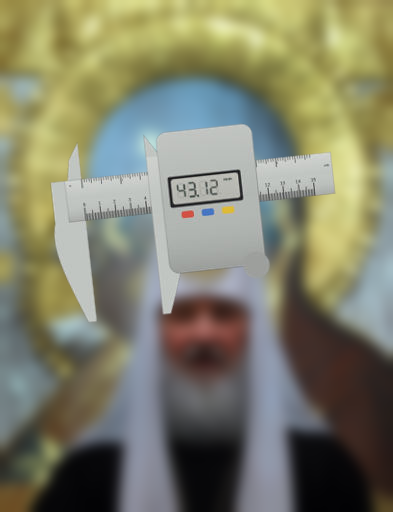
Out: 43.12; mm
